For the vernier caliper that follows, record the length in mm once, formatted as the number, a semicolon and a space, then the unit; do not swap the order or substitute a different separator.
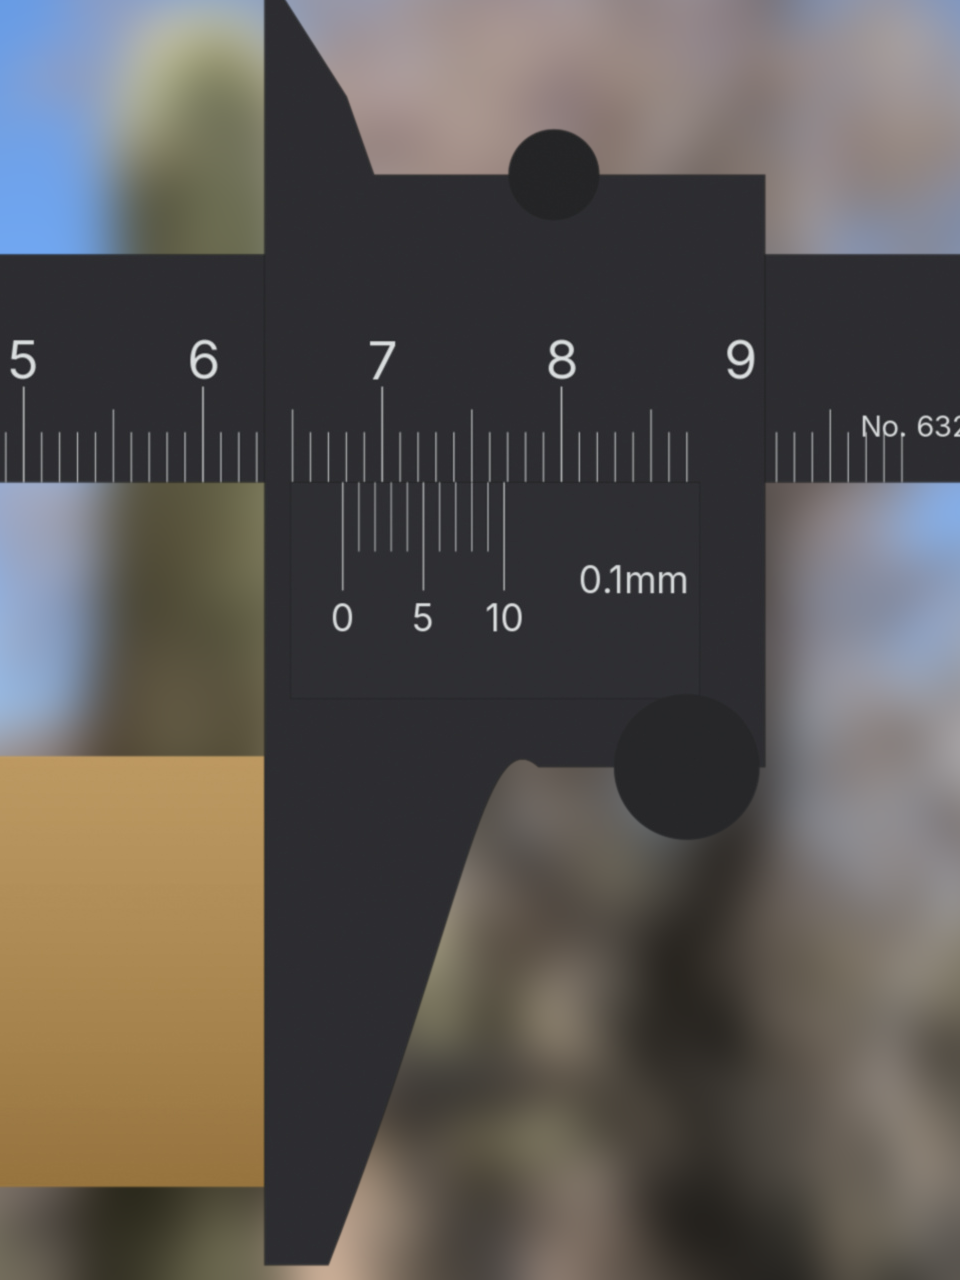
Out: 67.8; mm
